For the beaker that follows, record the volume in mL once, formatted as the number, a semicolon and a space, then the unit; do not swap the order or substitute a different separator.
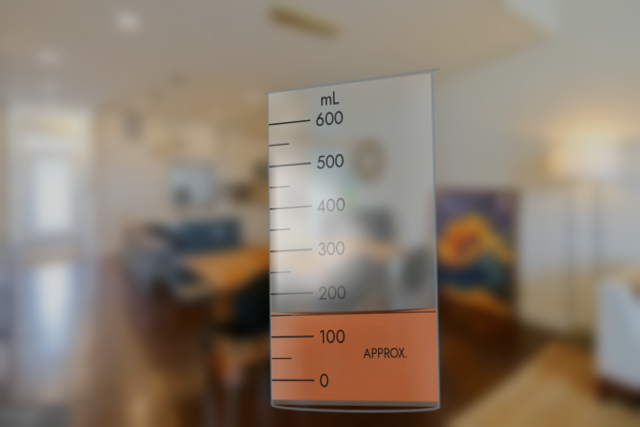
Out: 150; mL
